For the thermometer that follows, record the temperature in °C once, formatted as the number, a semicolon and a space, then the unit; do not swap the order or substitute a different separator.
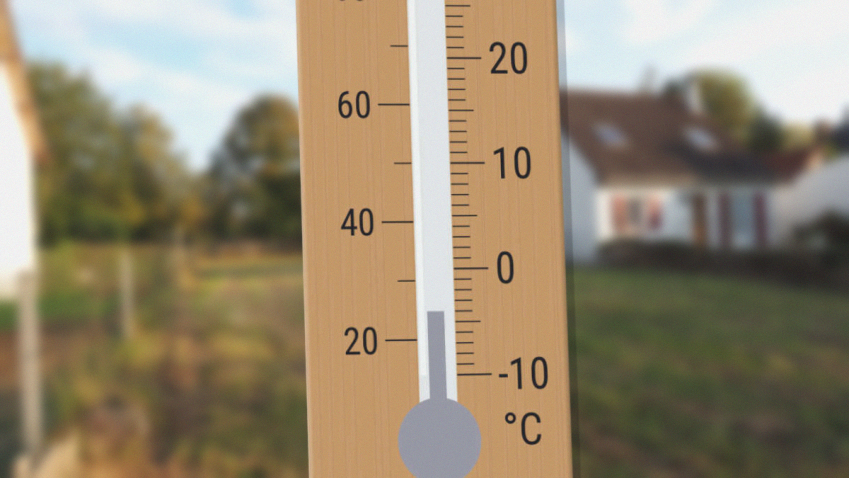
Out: -4; °C
